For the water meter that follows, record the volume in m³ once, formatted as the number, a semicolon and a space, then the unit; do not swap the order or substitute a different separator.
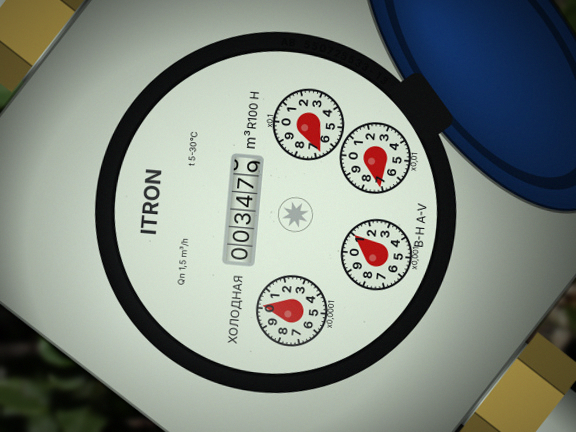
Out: 3478.6710; m³
